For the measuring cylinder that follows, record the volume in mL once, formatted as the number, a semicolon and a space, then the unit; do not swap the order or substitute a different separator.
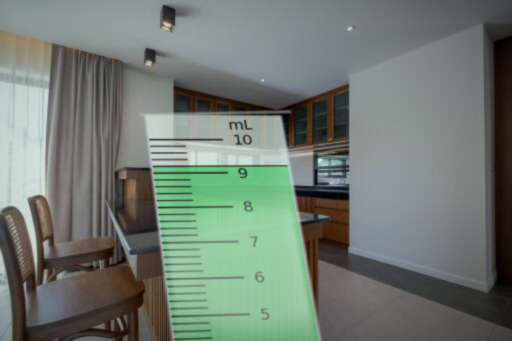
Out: 9.2; mL
